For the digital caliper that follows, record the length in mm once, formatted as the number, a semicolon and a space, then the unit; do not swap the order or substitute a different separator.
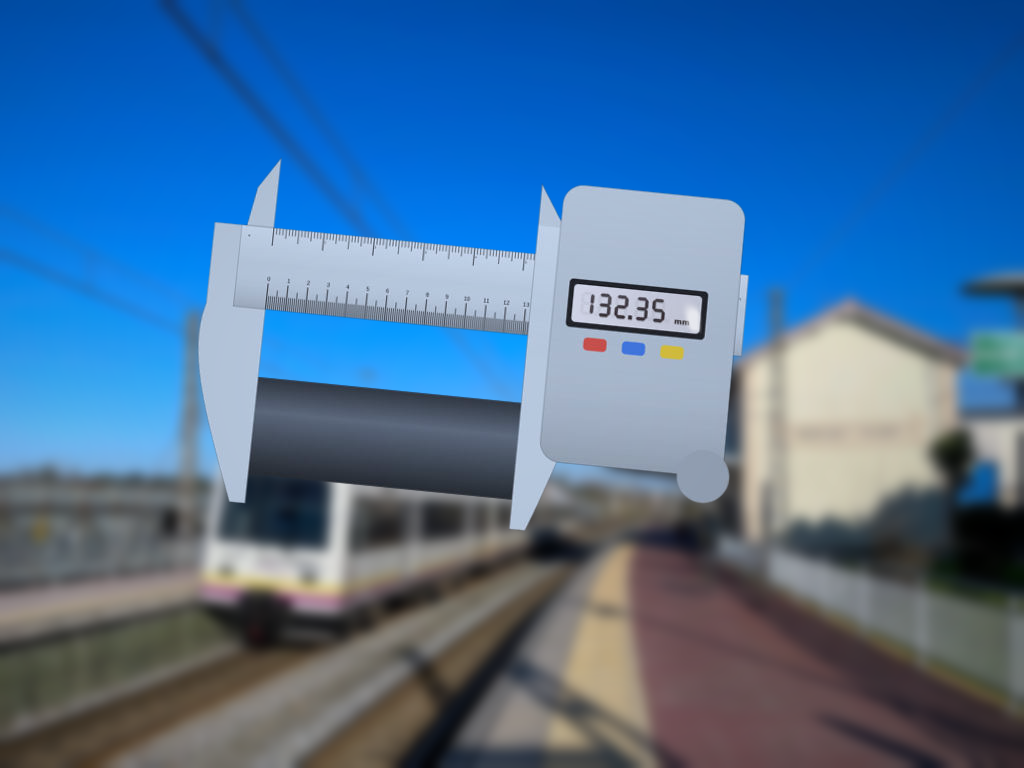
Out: 132.35; mm
